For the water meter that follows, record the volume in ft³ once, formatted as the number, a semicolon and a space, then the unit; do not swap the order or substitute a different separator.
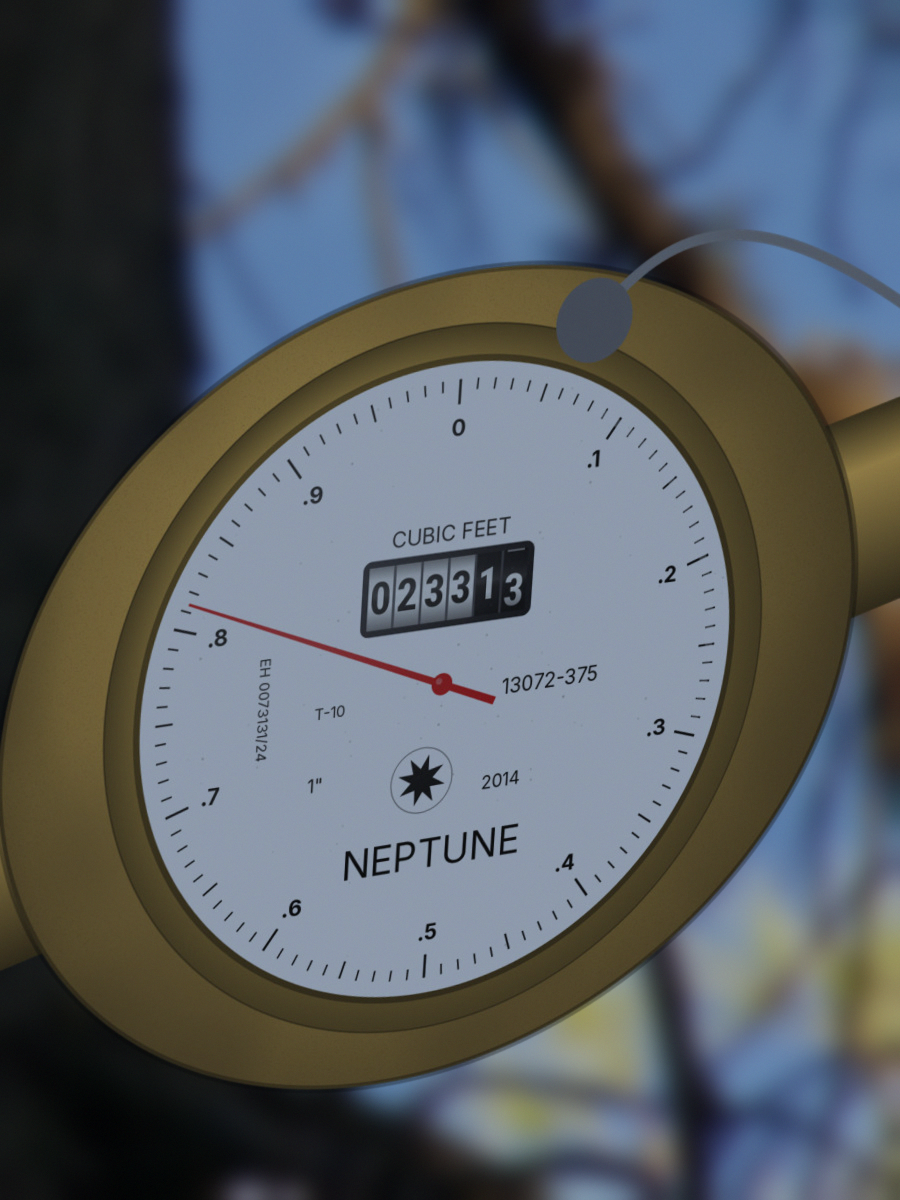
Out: 23312.81; ft³
